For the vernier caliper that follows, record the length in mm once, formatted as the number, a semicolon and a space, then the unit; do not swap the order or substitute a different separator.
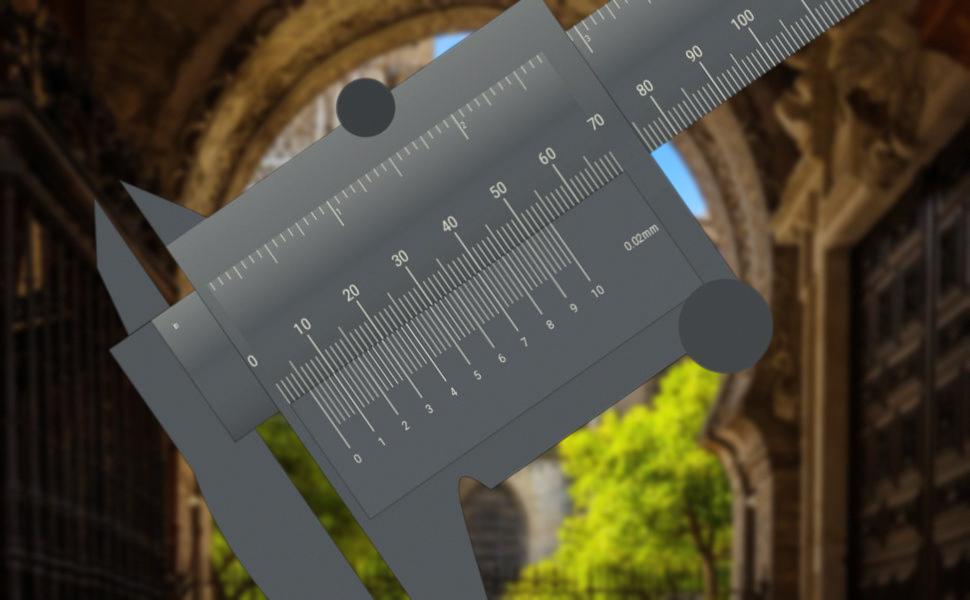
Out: 5.0; mm
